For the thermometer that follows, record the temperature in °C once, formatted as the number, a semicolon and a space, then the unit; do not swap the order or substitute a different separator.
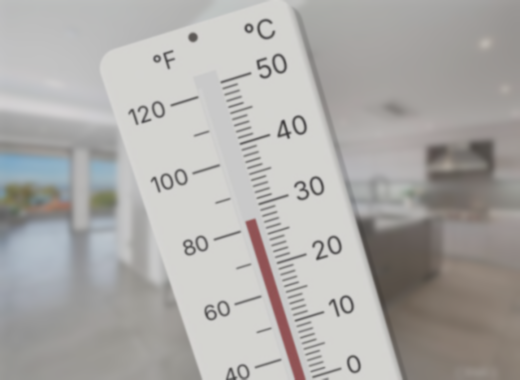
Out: 28; °C
